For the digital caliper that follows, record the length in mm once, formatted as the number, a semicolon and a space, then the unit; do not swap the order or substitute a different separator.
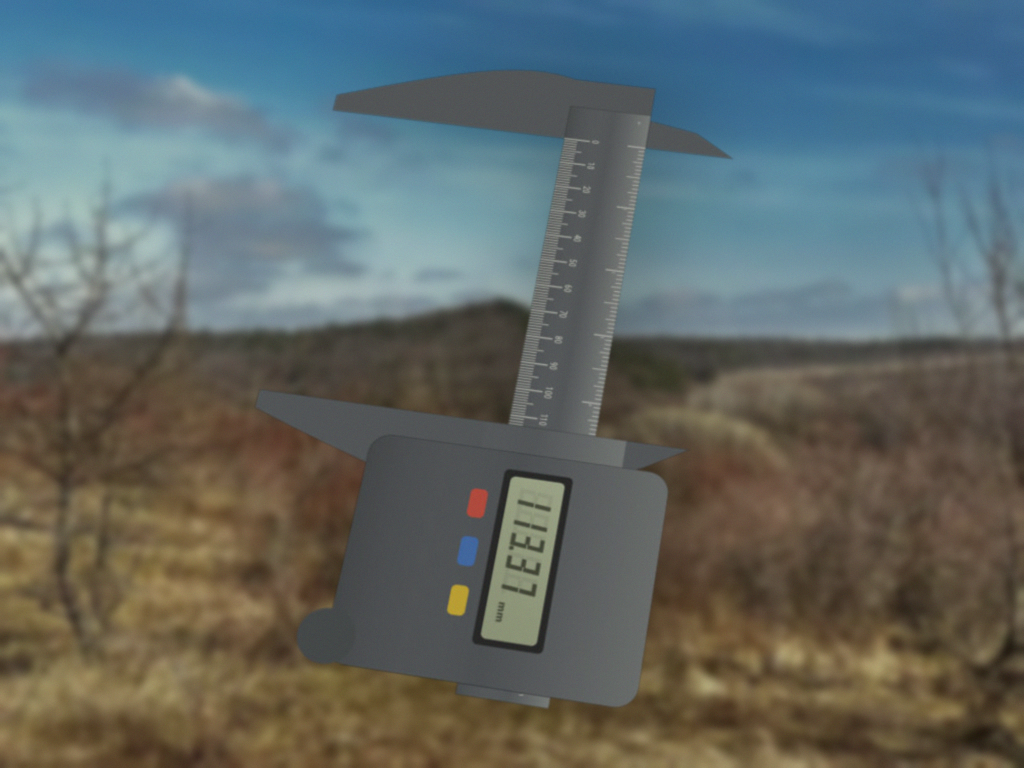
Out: 113.37; mm
